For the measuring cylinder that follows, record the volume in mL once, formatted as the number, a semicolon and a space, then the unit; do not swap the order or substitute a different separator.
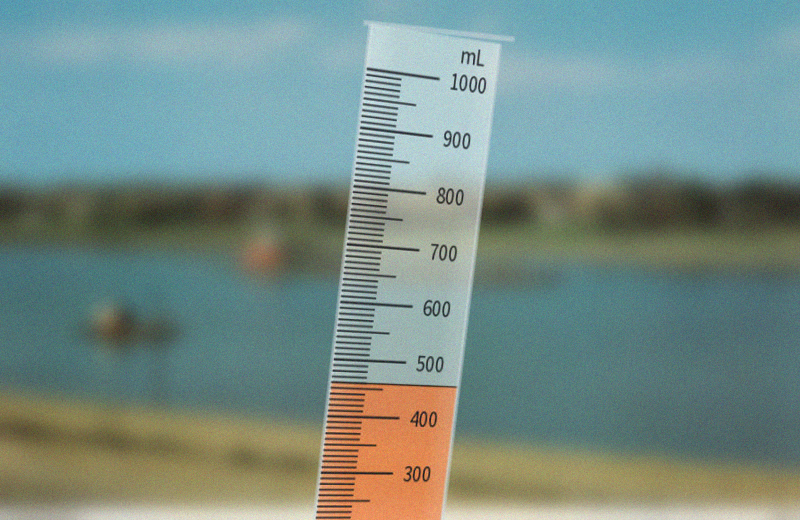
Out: 460; mL
